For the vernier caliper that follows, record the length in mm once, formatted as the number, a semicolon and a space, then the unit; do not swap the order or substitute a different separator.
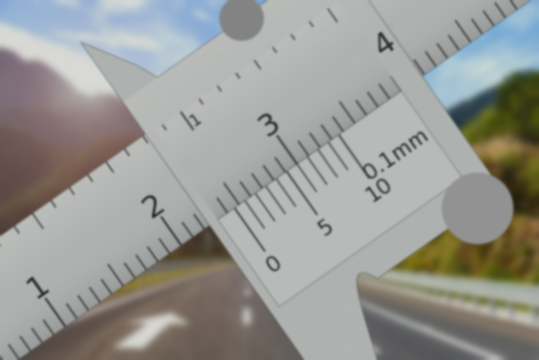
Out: 24.6; mm
